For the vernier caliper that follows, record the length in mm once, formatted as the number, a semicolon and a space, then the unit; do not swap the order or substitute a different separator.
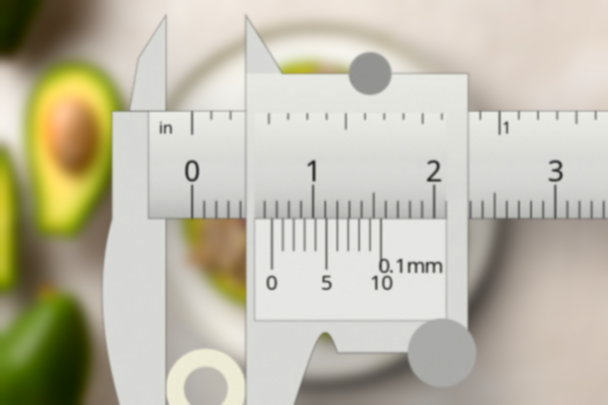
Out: 6.6; mm
